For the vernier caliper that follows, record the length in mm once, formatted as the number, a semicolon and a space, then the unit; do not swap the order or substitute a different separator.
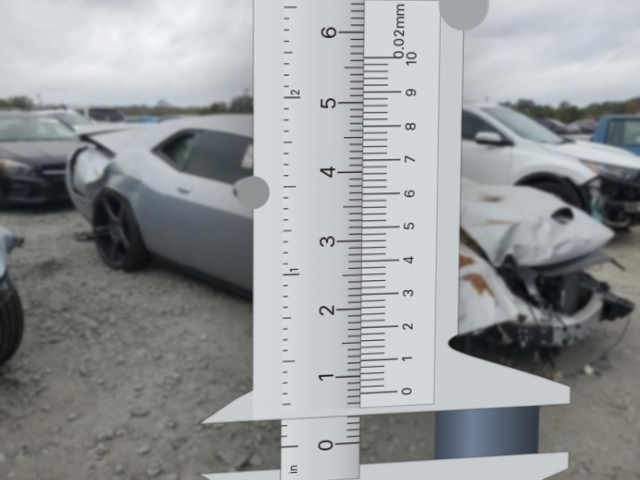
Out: 7.4; mm
